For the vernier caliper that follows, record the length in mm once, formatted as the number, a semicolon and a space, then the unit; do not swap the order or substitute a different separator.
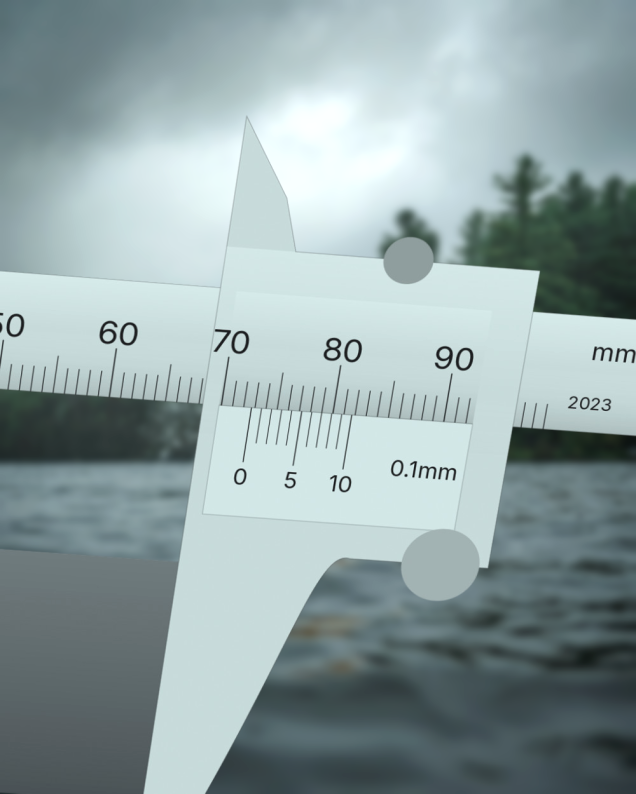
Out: 72.7; mm
